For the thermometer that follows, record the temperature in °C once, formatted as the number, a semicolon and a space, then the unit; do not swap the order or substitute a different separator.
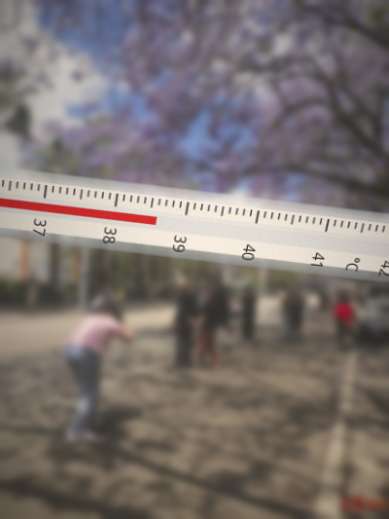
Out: 38.6; °C
